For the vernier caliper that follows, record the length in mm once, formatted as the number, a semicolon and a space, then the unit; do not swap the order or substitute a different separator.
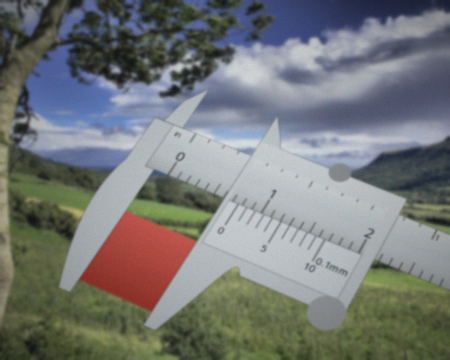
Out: 7.6; mm
